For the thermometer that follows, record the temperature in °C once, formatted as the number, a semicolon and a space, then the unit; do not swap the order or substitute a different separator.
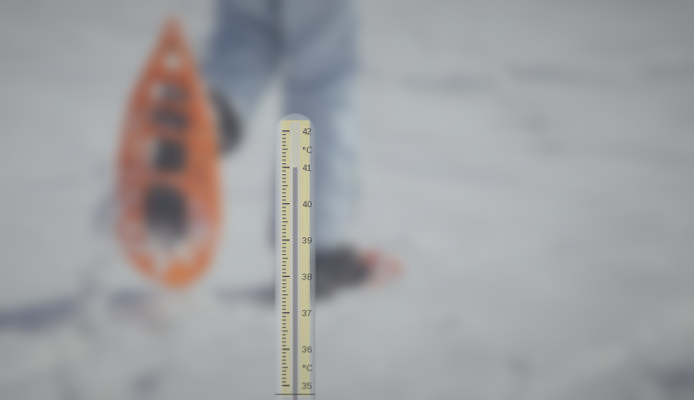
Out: 41; °C
